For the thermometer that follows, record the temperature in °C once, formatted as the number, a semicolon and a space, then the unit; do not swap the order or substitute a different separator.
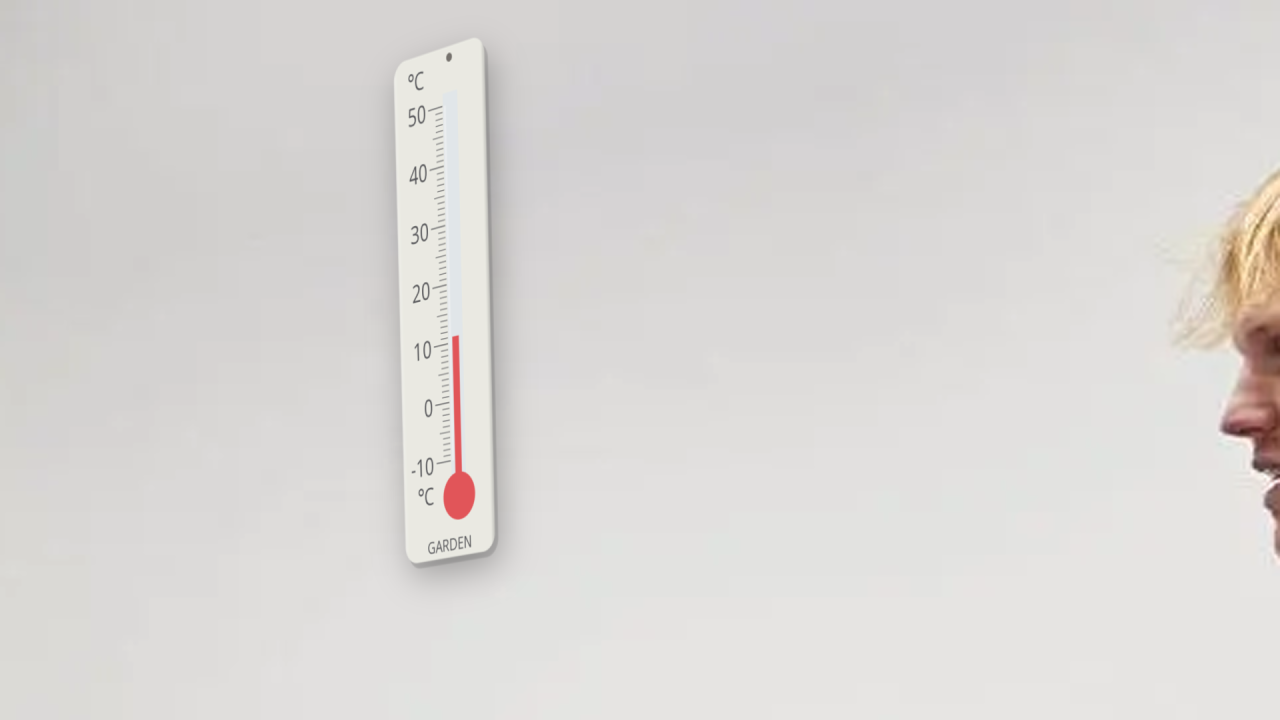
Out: 11; °C
